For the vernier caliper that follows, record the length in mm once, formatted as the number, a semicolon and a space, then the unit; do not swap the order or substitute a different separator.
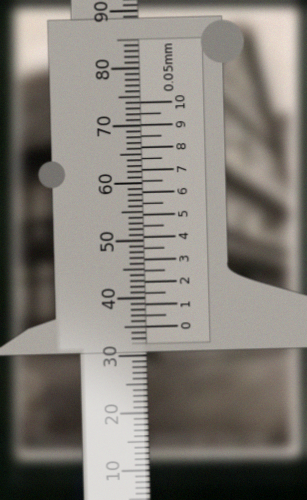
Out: 35.0; mm
